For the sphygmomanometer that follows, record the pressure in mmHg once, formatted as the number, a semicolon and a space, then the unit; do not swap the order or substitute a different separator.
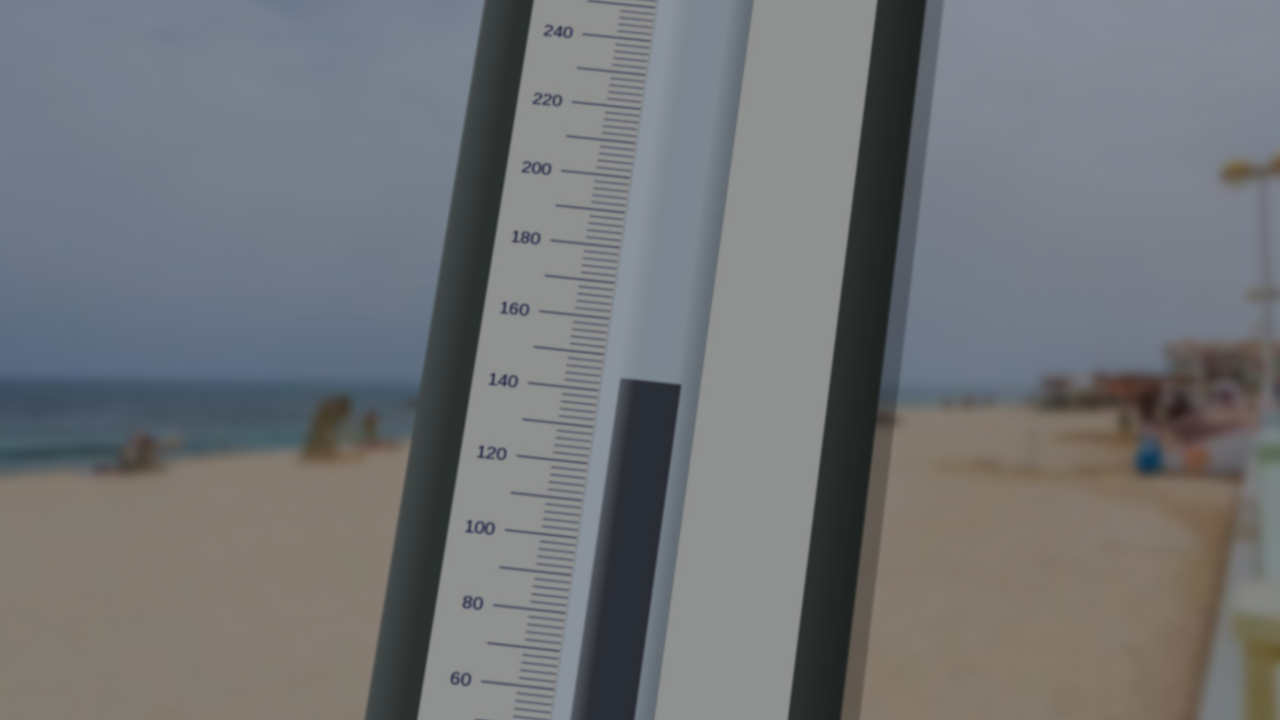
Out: 144; mmHg
